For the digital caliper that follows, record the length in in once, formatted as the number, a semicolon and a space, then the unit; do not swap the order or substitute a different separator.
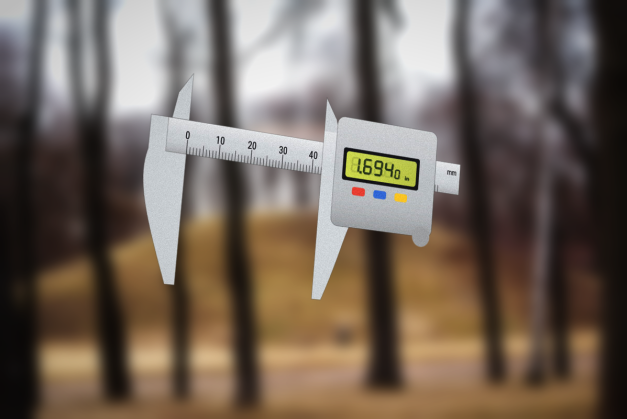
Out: 1.6940; in
